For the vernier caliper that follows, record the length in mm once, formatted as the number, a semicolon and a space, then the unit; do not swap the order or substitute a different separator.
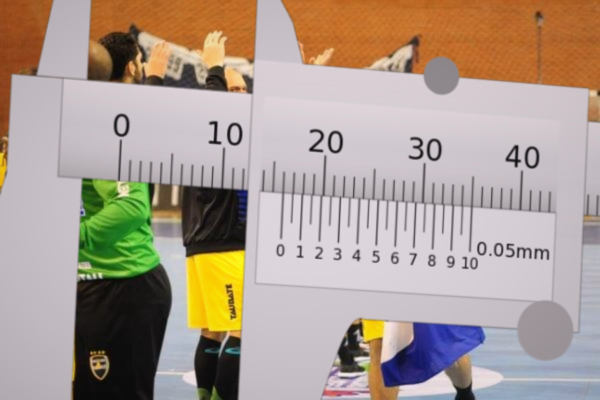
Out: 16.0; mm
